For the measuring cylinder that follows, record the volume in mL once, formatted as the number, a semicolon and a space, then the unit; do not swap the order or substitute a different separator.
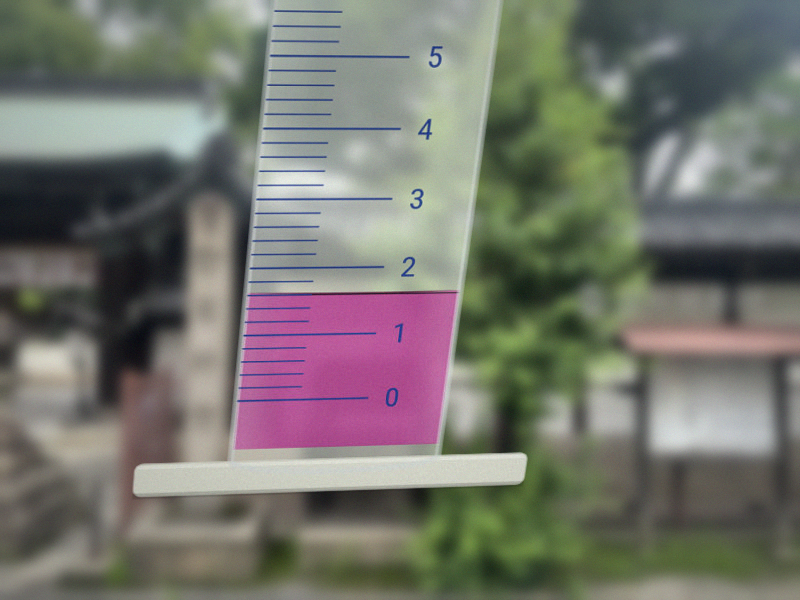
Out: 1.6; mL
